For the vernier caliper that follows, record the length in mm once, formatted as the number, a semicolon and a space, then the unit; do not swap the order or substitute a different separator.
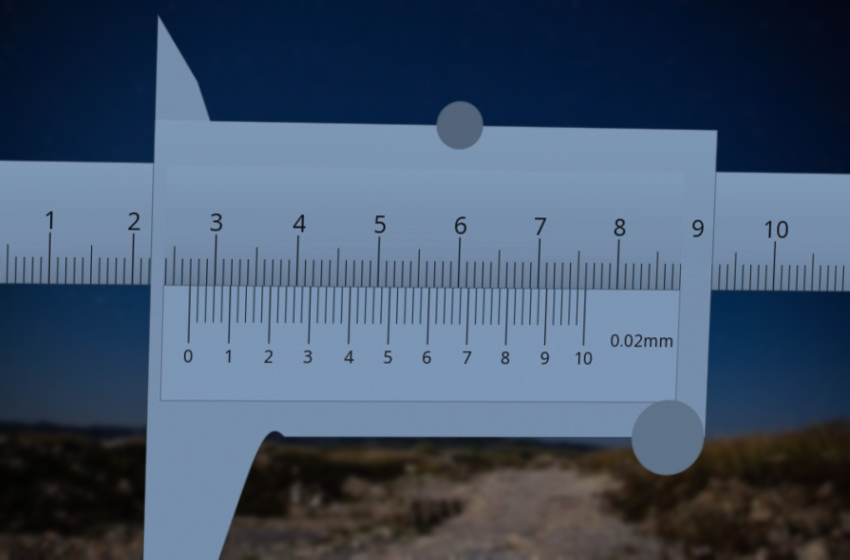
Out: 27.0; mm
